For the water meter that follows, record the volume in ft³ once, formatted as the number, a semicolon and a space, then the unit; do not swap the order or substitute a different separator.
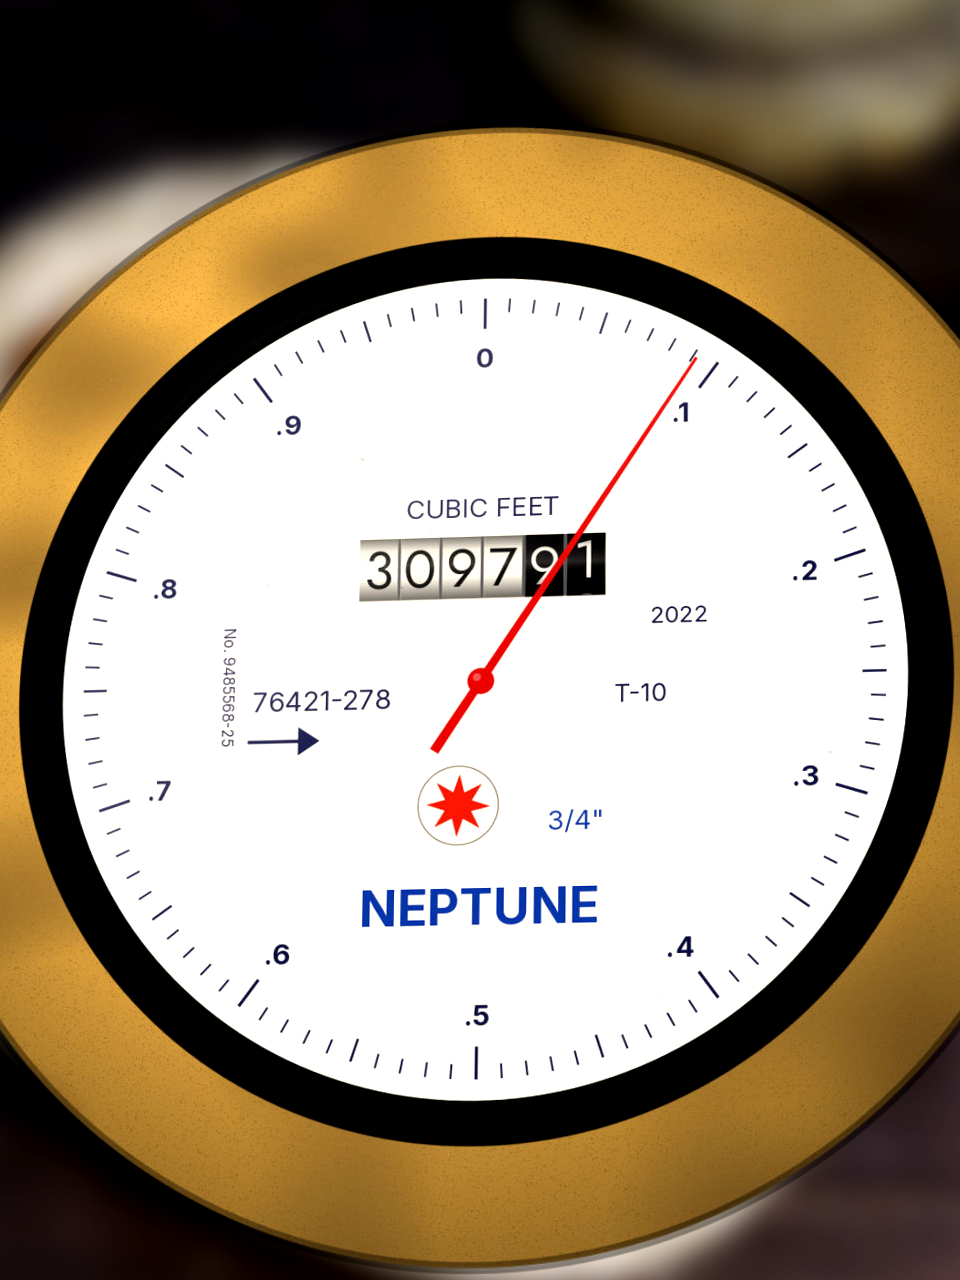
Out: 309791.09; ft³
